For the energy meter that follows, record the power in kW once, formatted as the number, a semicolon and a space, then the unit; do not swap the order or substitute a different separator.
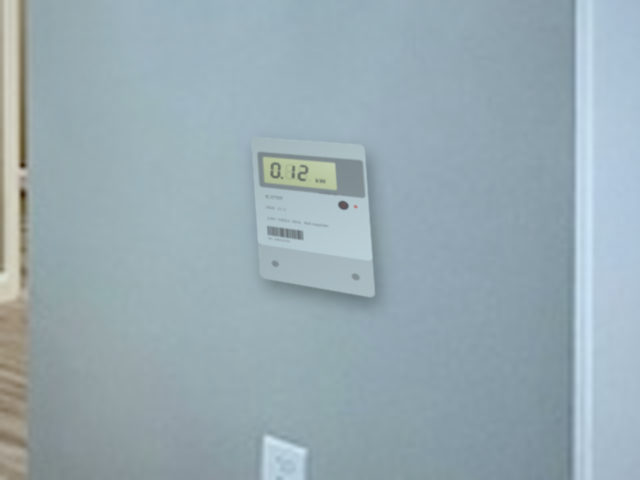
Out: 0.12; kW
